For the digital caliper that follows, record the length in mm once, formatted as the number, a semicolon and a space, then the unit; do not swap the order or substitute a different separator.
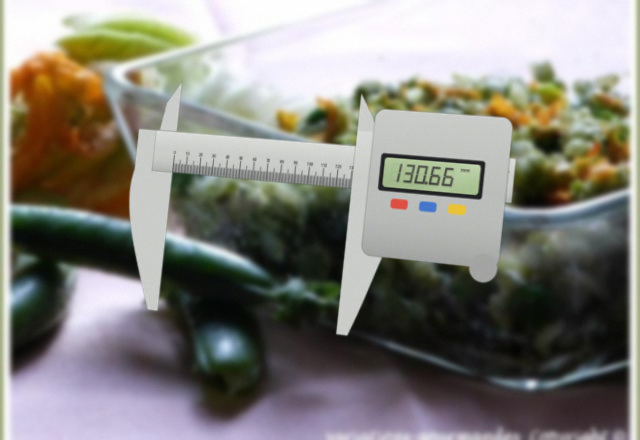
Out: 130.66; mm
